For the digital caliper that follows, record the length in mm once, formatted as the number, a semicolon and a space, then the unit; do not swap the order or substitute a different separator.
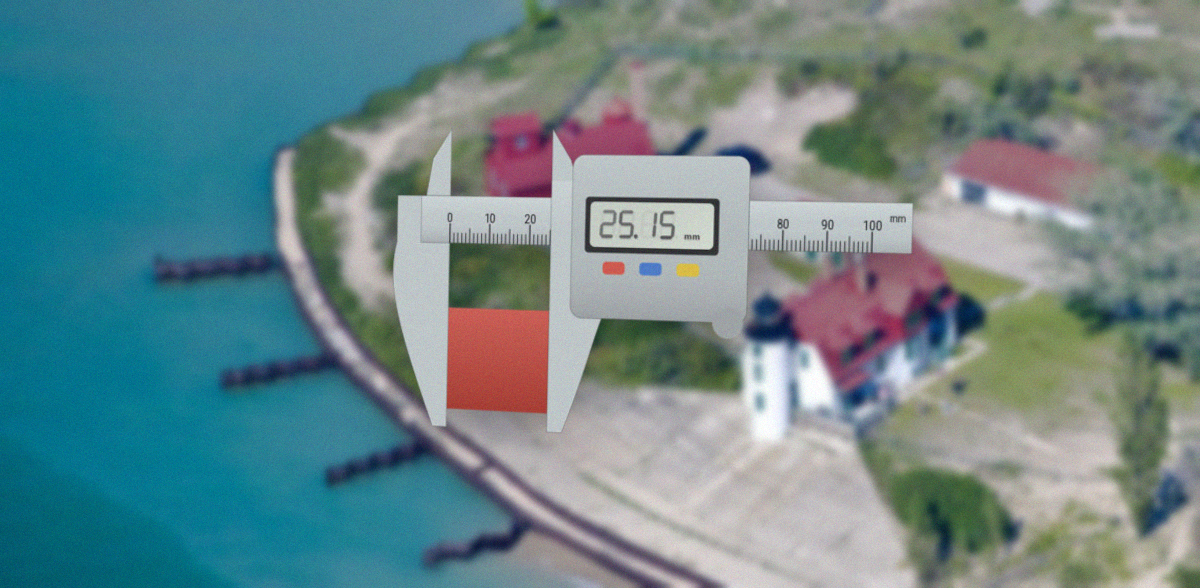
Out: 25.15; mm
